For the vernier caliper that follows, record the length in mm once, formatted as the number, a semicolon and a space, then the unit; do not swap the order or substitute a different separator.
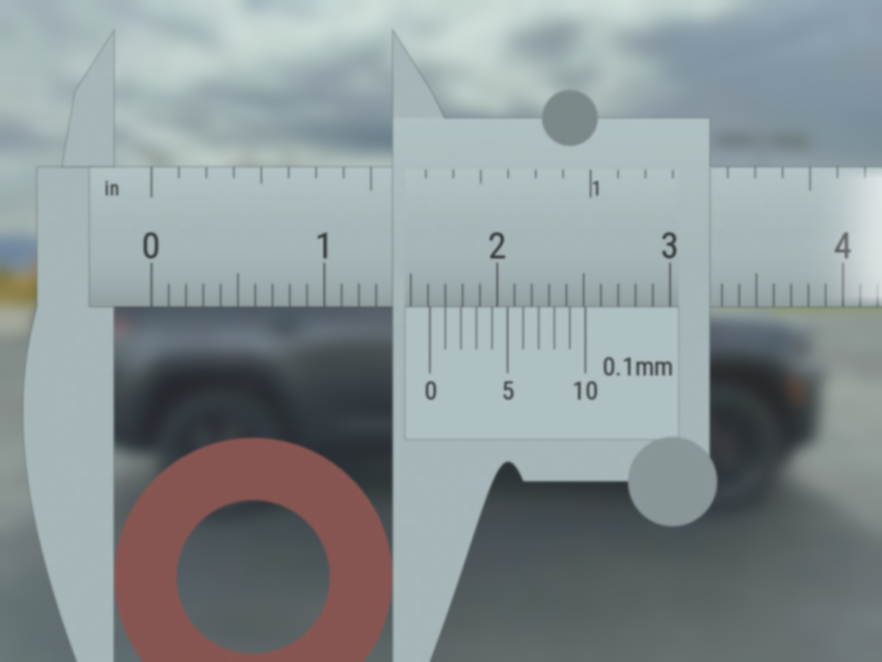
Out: 16.1; mm
